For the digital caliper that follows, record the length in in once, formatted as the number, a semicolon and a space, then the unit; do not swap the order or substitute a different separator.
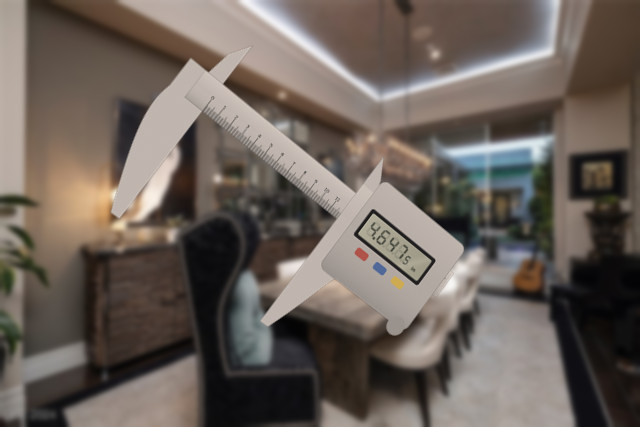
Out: 4.6475; in
